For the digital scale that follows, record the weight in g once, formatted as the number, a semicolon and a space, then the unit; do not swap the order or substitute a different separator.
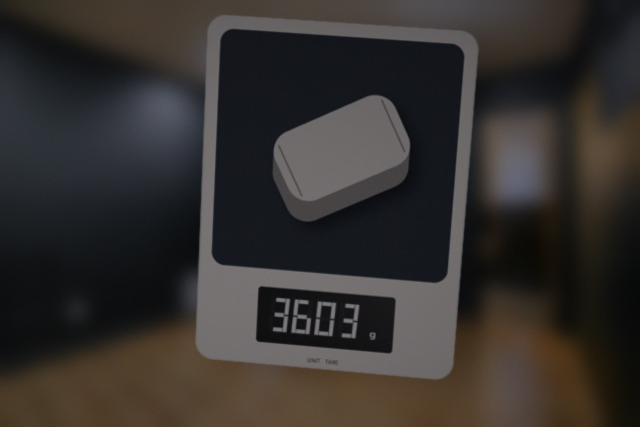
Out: 3603; g
